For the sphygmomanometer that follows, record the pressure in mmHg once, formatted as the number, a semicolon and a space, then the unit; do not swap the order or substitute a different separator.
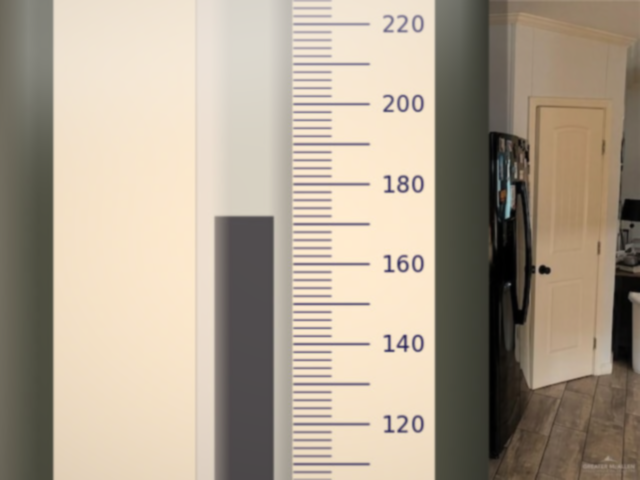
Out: 172; mmHg
